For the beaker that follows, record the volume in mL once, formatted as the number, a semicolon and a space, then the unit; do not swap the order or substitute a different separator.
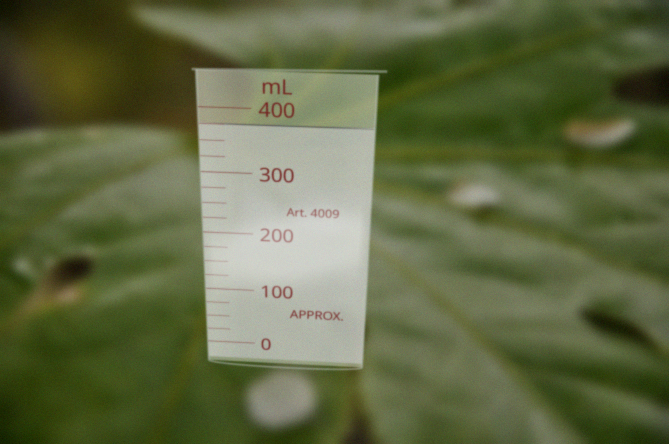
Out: 375; mL
